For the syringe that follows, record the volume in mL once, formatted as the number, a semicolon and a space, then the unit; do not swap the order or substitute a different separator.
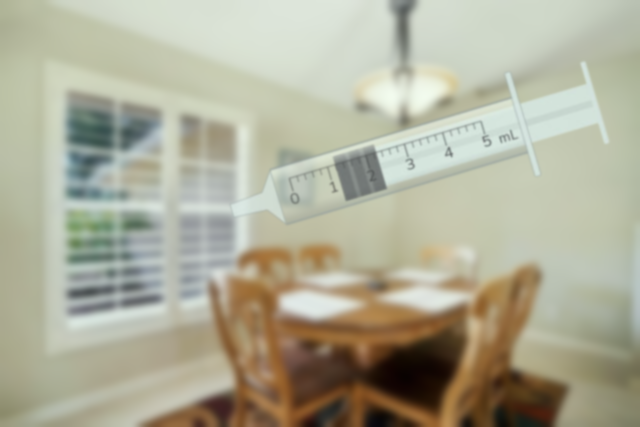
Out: 1.2; mL
